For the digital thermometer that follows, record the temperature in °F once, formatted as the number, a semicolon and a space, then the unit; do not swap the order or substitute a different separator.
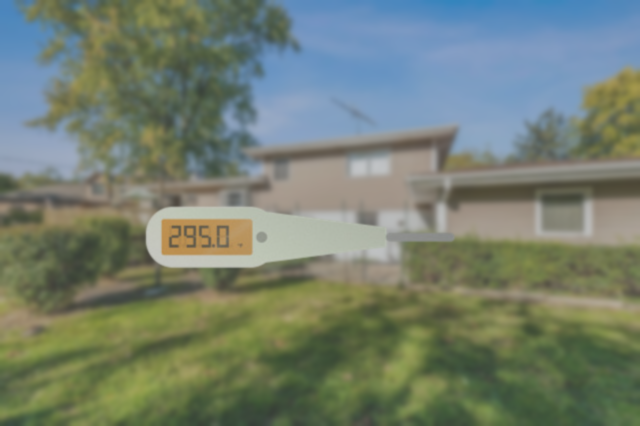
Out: 295.0; °F
